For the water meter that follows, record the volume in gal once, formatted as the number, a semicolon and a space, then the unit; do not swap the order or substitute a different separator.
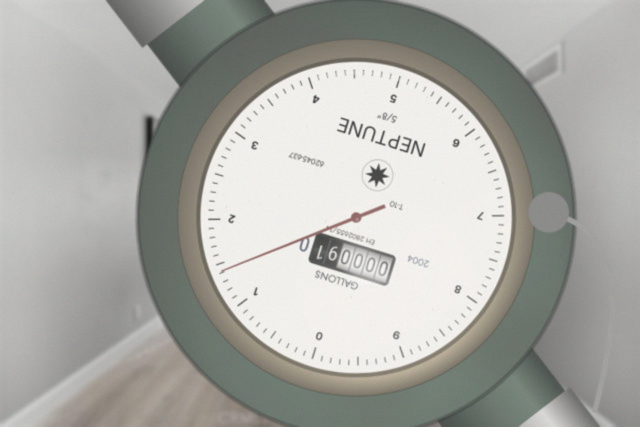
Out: 911.4; gal
